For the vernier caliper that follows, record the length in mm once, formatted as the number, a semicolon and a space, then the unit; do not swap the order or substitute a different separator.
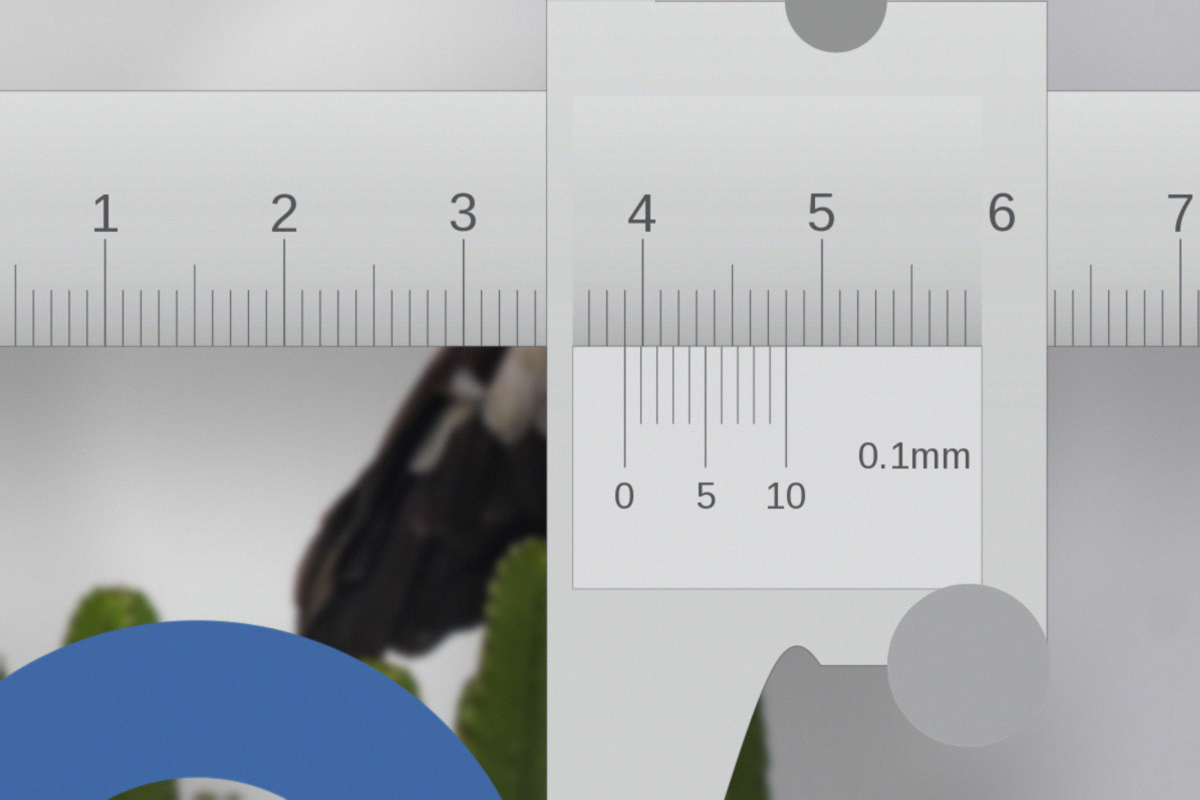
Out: 39.0; mm
